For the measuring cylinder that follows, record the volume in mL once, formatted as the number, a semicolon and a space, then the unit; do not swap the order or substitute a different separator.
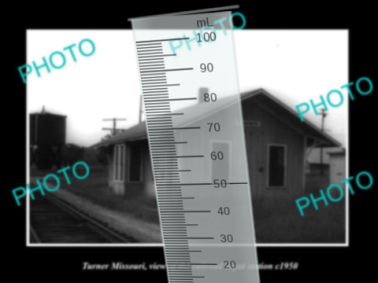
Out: 50; mL
